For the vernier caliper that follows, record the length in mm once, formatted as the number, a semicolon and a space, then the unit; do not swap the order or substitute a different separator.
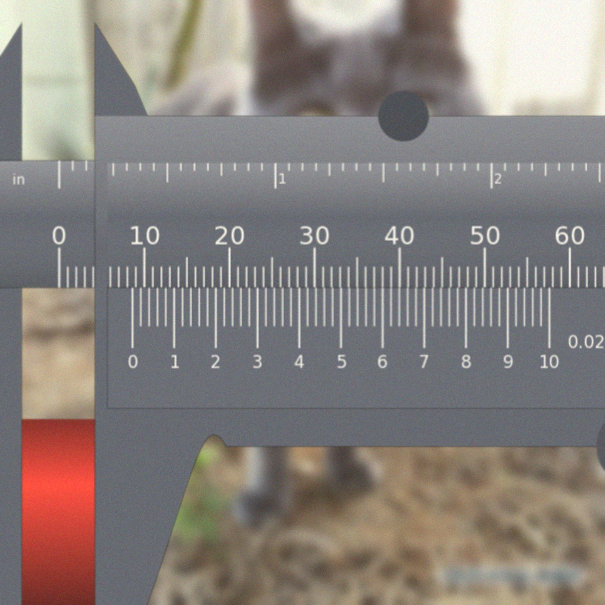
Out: 8.6; mm
